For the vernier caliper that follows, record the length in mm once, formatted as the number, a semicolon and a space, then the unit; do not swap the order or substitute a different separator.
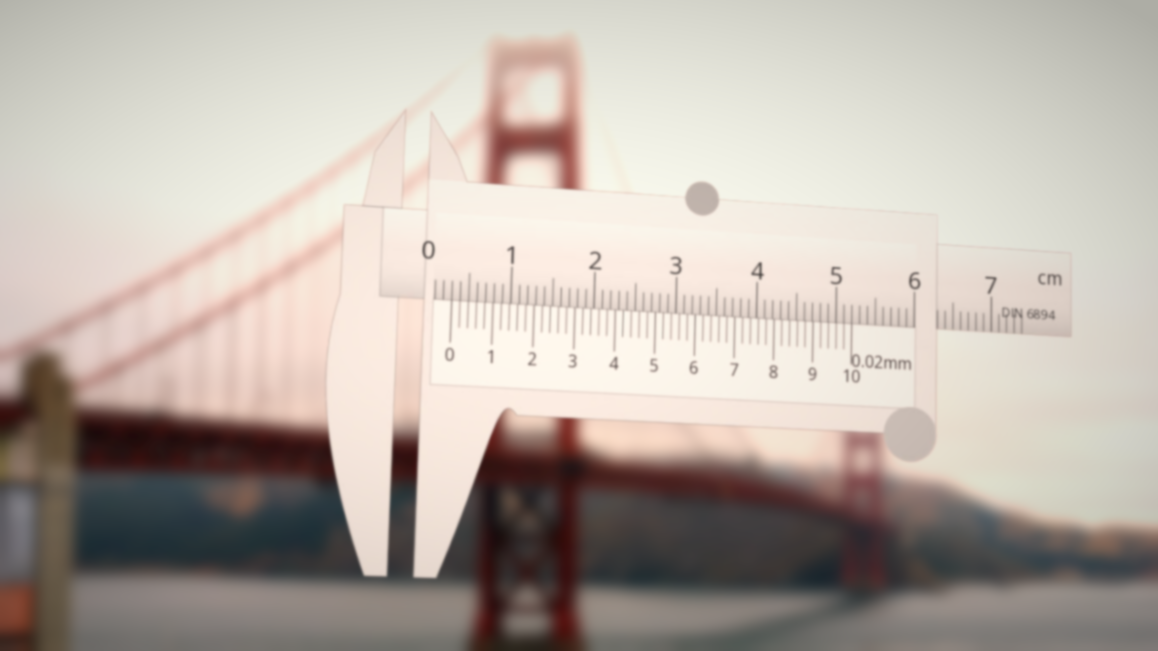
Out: 3.0; mm
